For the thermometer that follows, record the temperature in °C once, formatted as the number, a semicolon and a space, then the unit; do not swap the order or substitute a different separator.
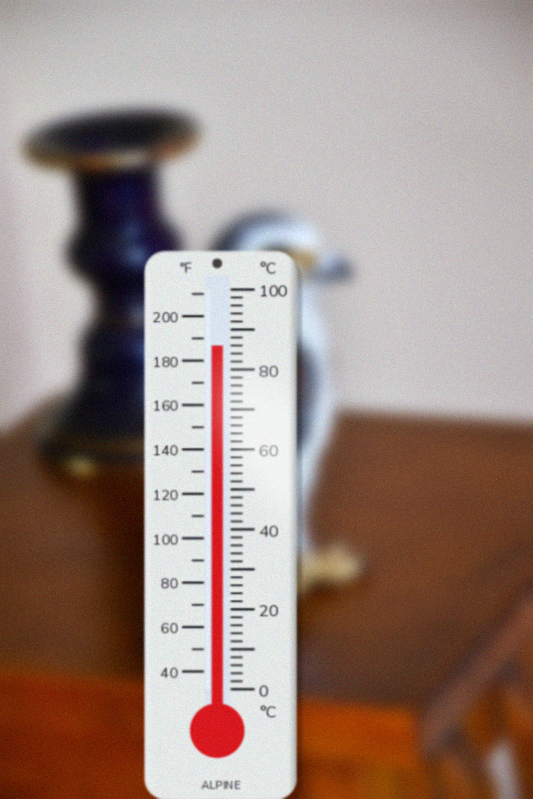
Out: 86; °C
